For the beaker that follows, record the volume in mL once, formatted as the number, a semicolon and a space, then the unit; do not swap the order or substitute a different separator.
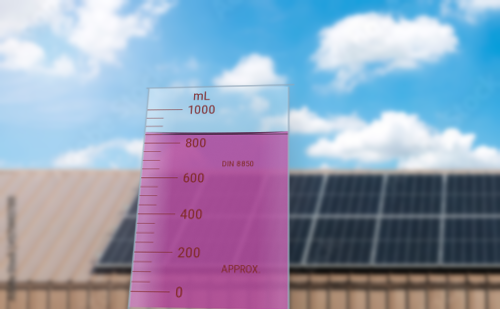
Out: 850; mL
